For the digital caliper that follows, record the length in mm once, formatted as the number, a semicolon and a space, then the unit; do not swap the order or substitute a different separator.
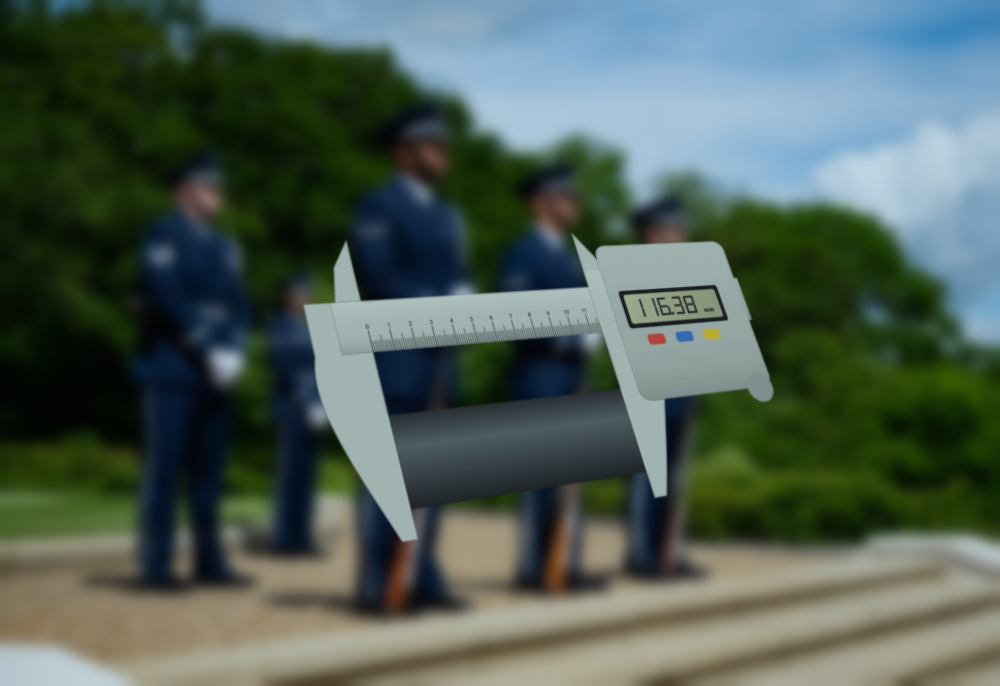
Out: 116.38; mm
